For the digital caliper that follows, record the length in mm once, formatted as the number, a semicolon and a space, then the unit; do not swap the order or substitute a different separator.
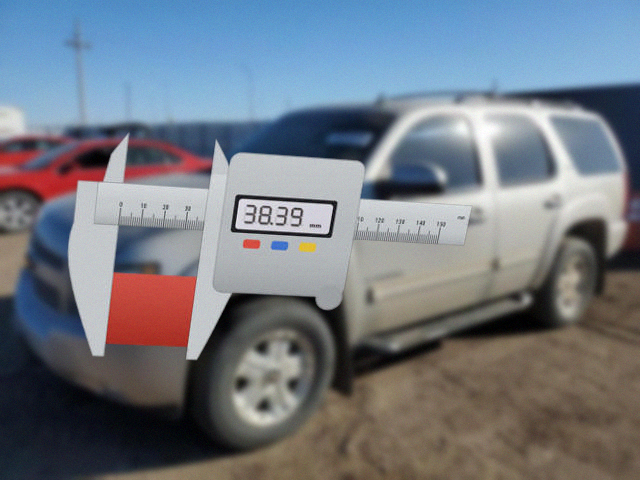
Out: 38.39; mm
